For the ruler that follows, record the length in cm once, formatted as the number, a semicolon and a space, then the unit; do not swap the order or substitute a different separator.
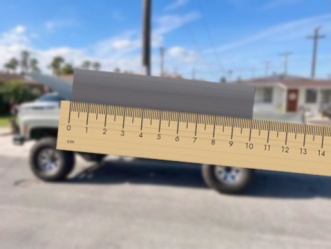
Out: 10; cm
